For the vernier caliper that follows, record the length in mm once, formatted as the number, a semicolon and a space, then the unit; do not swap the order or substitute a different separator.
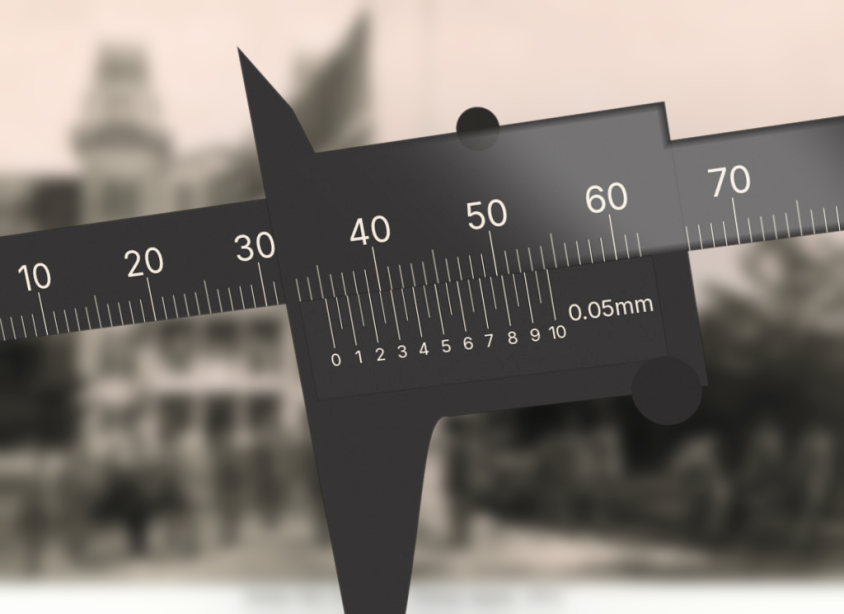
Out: 35.2; mm
